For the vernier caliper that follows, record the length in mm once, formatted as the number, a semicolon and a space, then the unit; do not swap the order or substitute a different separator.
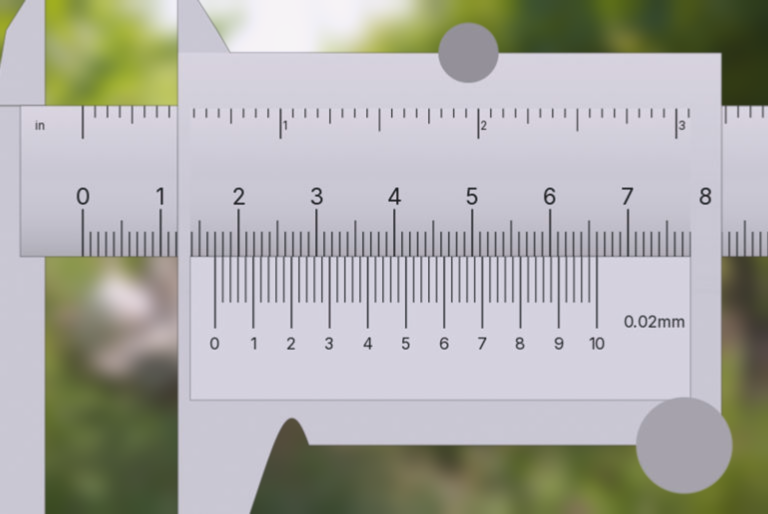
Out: 17.0; mm
